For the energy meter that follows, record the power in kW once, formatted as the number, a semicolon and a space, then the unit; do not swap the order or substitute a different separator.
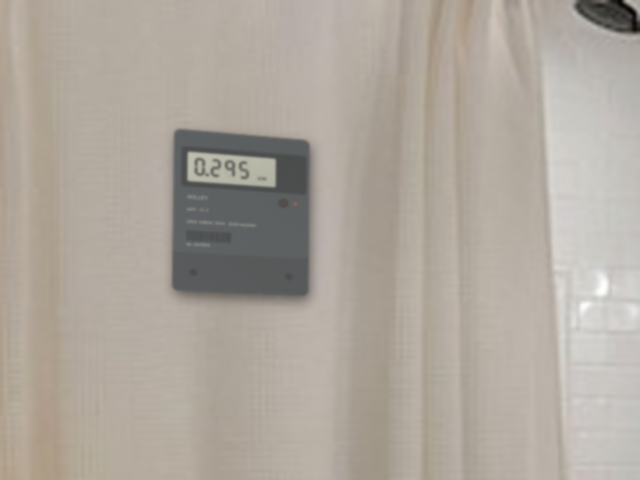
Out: 0.295; kW
